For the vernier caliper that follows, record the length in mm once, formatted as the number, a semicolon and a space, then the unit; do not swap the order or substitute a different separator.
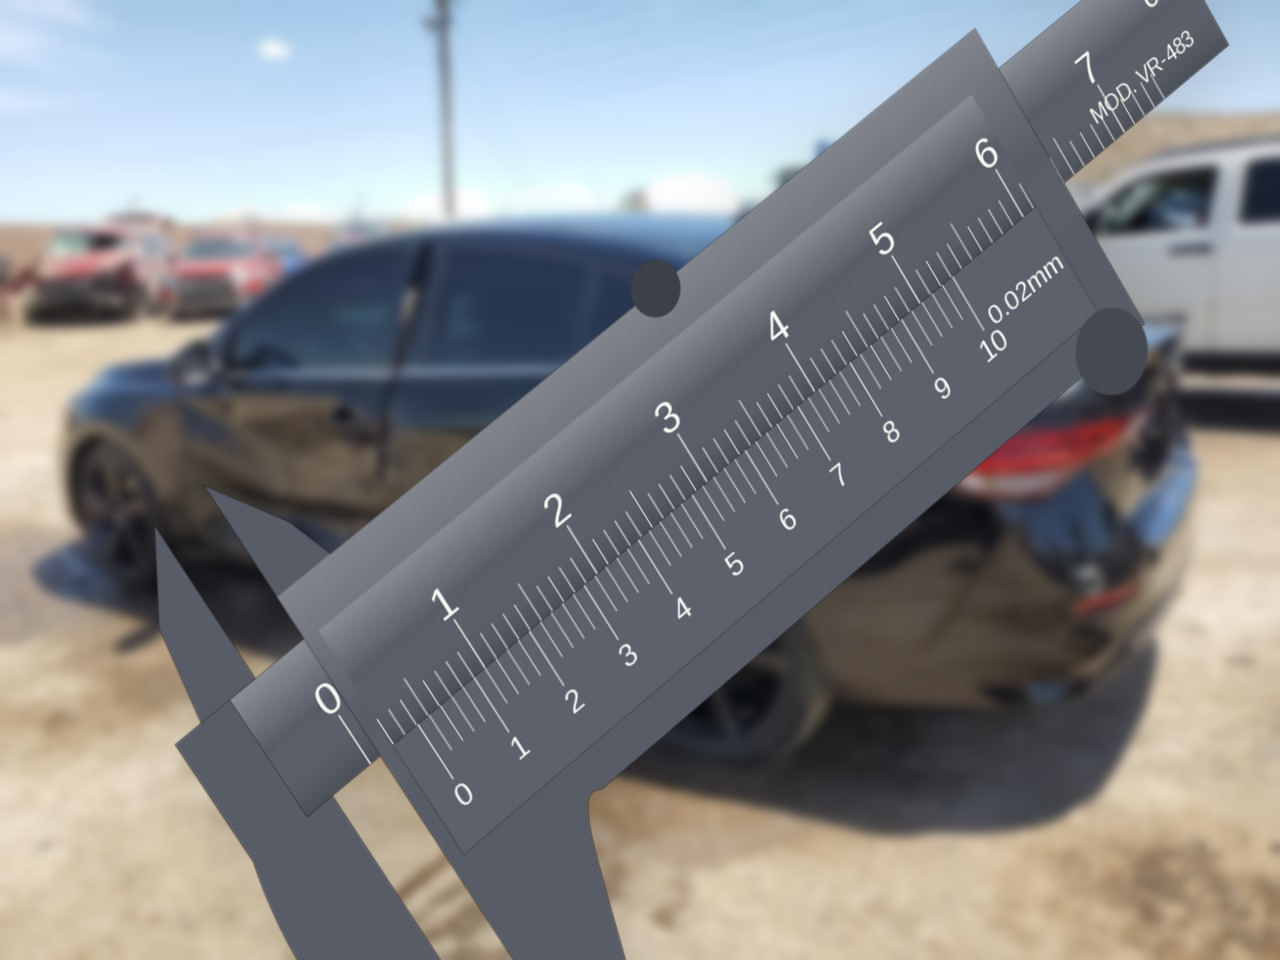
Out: 4.1; mm
